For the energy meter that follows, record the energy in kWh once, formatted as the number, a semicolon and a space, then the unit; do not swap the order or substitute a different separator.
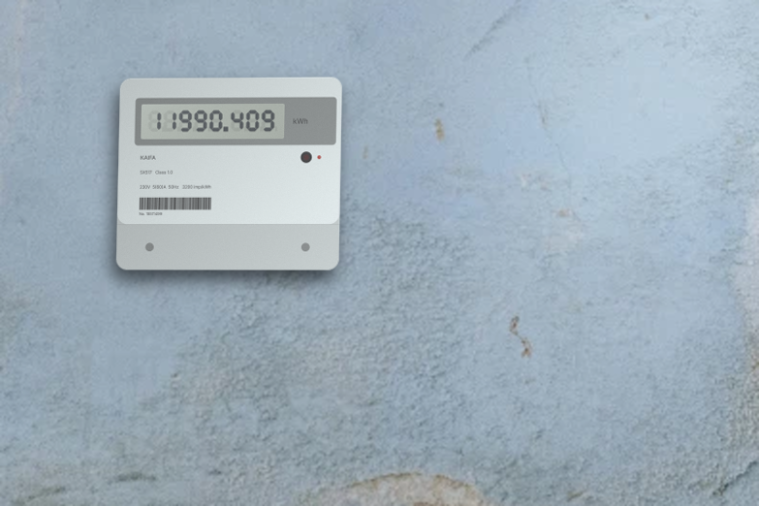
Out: 11990.409; kWh
